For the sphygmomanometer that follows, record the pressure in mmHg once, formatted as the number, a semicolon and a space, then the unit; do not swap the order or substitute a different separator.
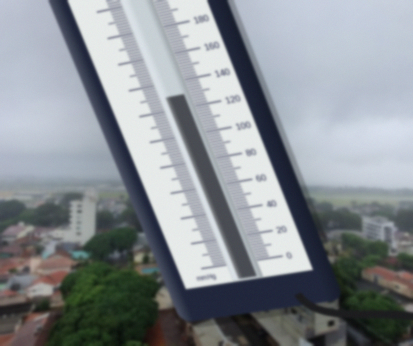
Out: 130; mmHg
